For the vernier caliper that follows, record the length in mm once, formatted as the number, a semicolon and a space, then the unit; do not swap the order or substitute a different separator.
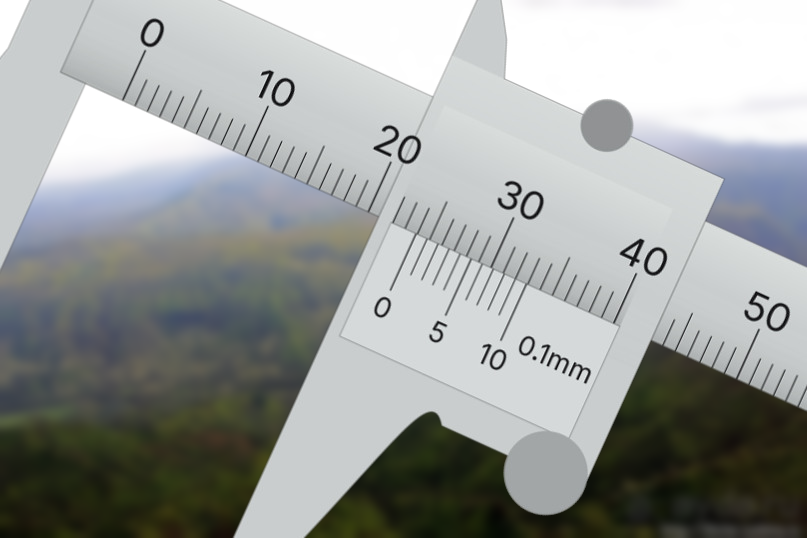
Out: 23.9; mm
